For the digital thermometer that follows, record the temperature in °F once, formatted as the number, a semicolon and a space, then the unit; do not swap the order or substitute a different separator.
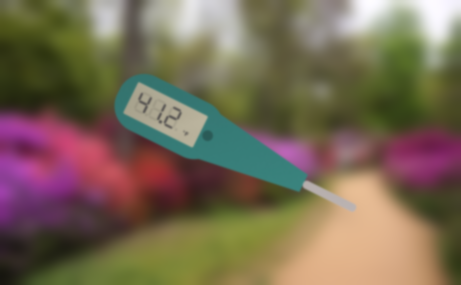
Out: 41.2; °F
